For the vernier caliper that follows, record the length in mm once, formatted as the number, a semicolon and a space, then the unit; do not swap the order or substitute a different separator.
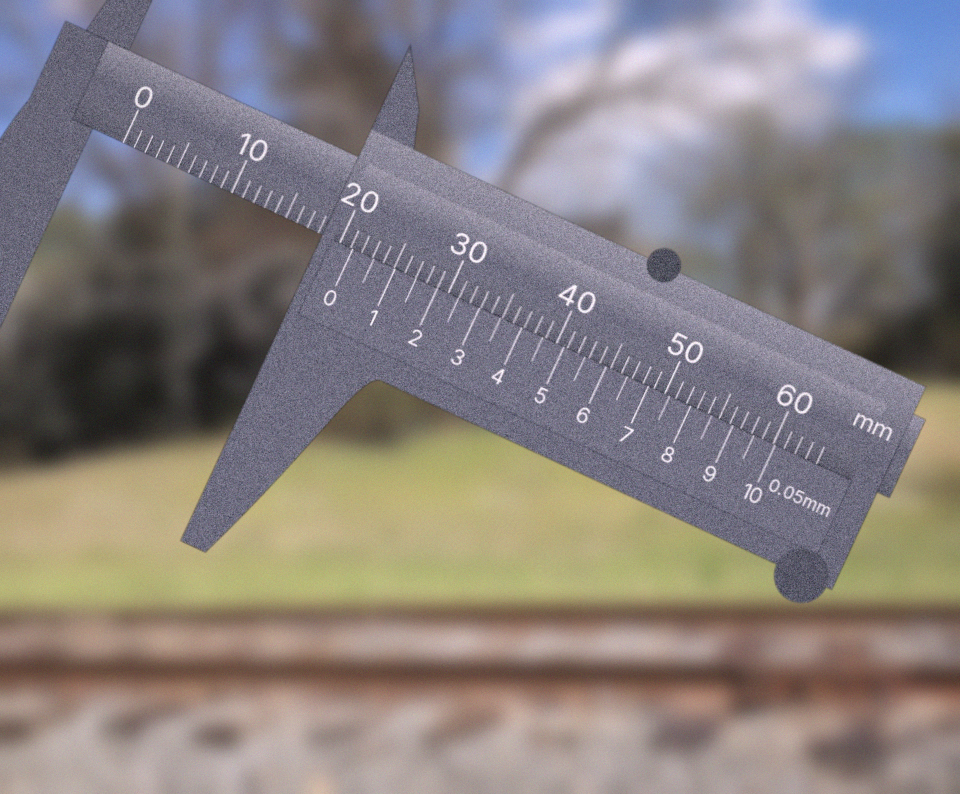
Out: 21.2; mm
